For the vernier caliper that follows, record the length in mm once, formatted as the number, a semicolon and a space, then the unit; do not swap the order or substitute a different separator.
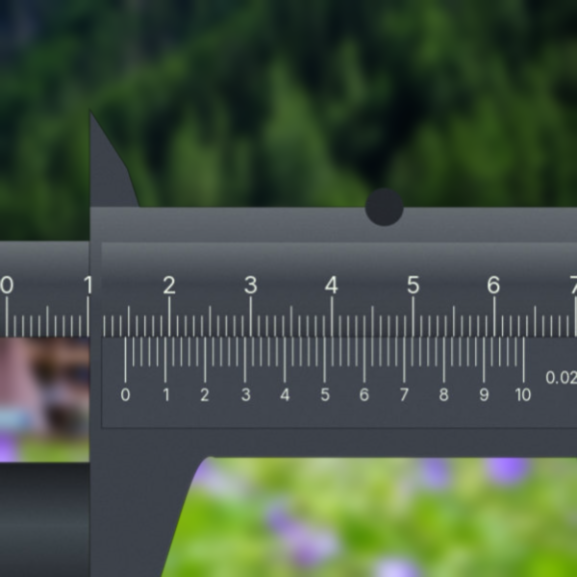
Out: 14.6; mm
